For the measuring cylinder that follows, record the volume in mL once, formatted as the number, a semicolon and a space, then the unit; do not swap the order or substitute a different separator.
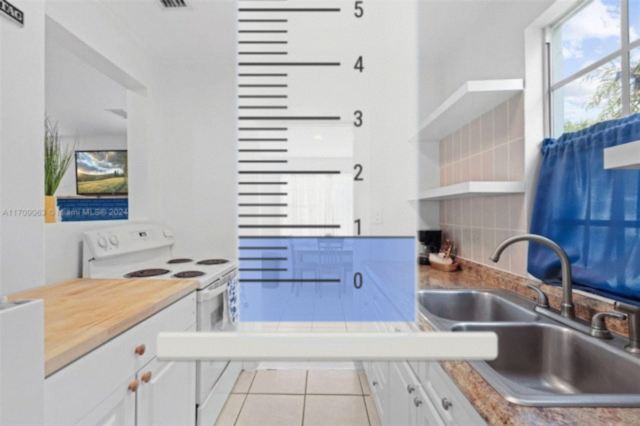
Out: 0.8; mL
